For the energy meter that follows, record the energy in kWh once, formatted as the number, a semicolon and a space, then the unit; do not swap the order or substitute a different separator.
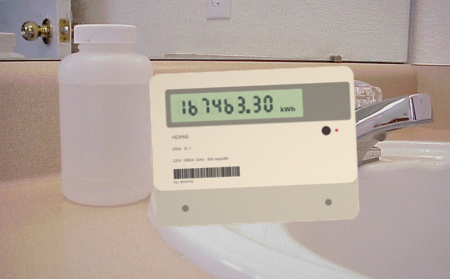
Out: 167463.30; kWh
